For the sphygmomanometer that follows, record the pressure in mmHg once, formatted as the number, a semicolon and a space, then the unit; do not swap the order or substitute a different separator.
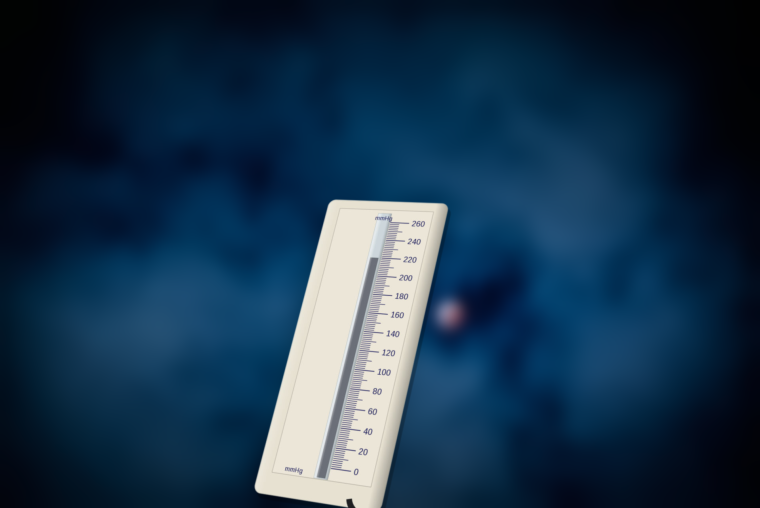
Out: 220; mmHg
